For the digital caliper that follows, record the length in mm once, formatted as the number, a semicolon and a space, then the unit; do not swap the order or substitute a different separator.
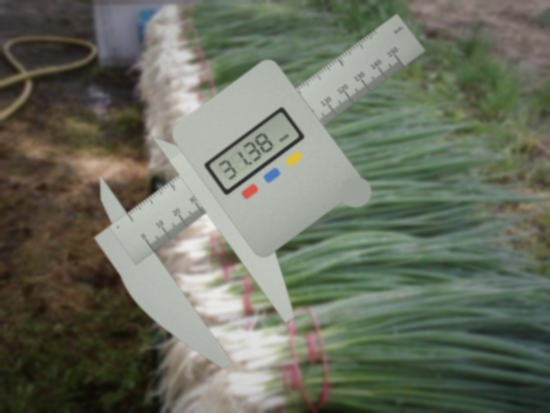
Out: 31.38; mm
